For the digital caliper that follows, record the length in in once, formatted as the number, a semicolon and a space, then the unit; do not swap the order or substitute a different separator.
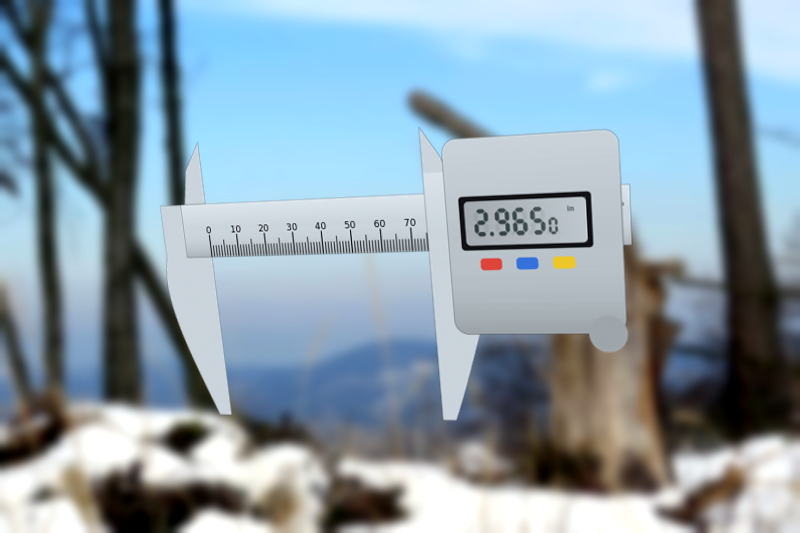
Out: 2.9650; in
